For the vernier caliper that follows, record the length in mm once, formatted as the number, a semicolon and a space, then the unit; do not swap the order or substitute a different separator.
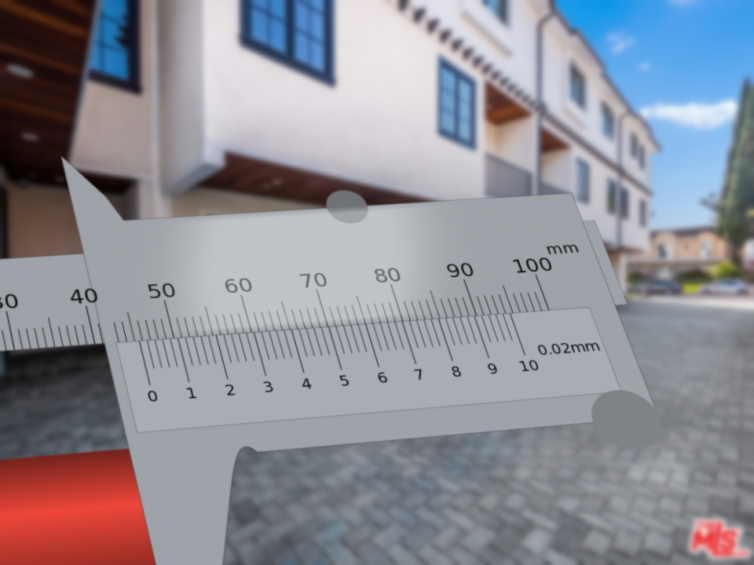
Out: 45.6; mm
